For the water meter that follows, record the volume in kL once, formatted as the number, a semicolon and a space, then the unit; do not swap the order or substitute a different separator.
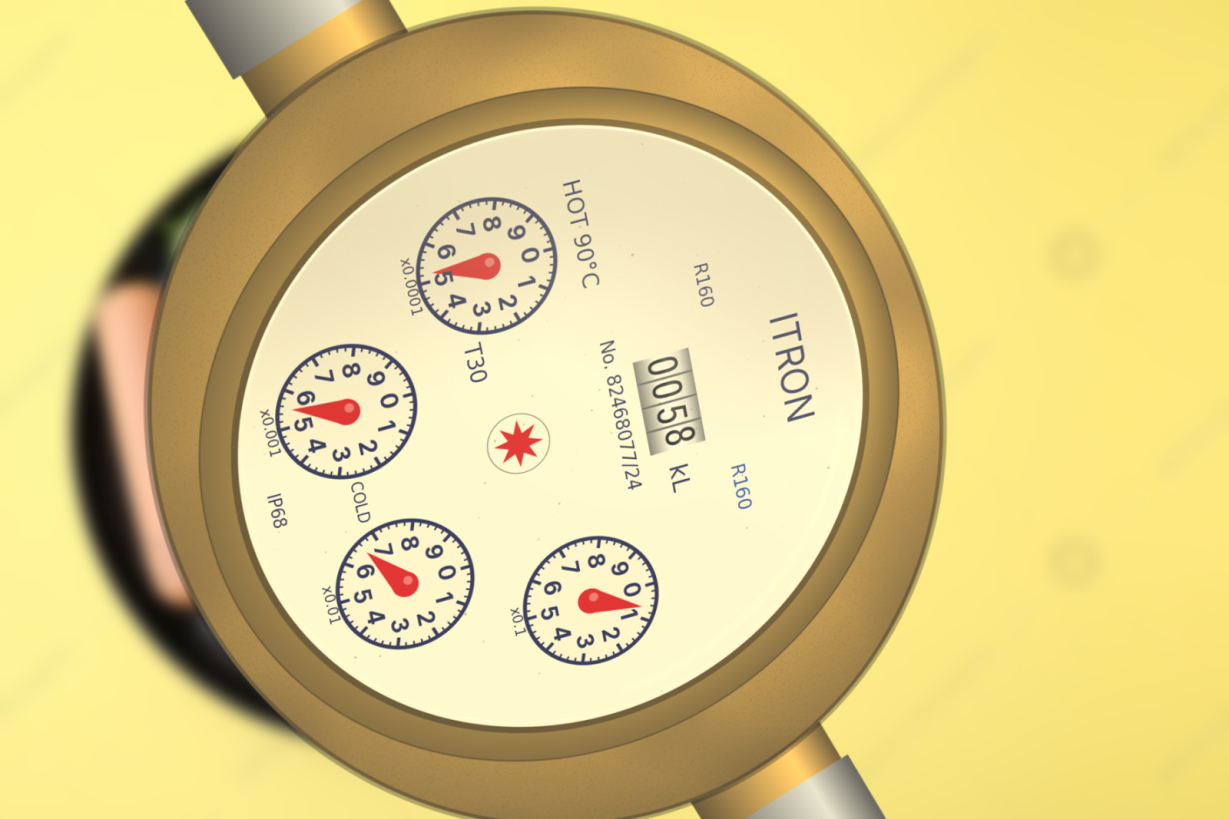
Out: 58.0655; kL
